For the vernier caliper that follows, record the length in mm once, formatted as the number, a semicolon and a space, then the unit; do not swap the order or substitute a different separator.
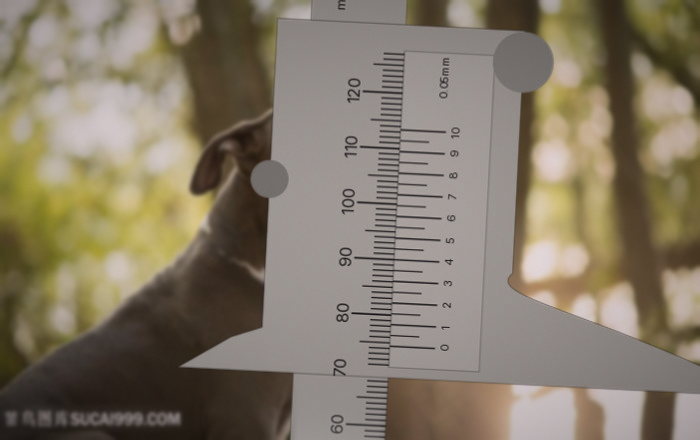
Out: 74.4; mm
